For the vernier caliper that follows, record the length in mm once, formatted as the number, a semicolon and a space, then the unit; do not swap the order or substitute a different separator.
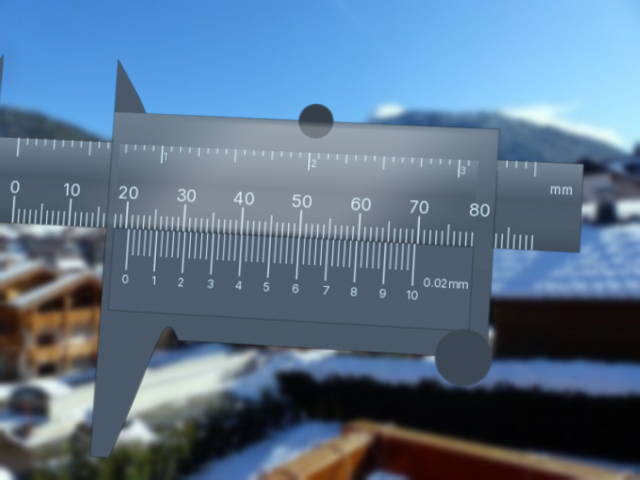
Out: 20.5; mm
